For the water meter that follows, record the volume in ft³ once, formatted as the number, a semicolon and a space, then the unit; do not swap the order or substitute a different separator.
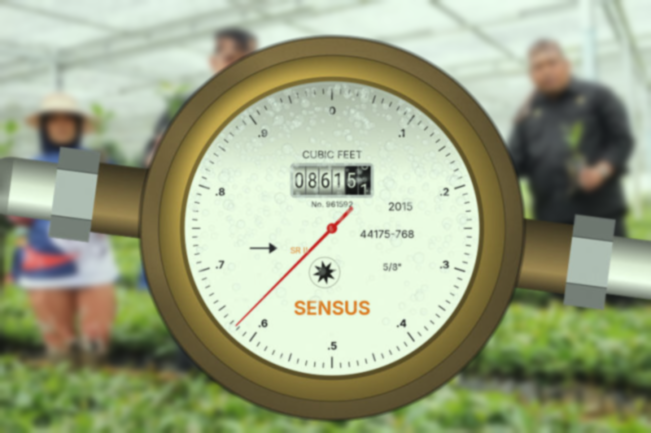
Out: 86150.62; ft³
